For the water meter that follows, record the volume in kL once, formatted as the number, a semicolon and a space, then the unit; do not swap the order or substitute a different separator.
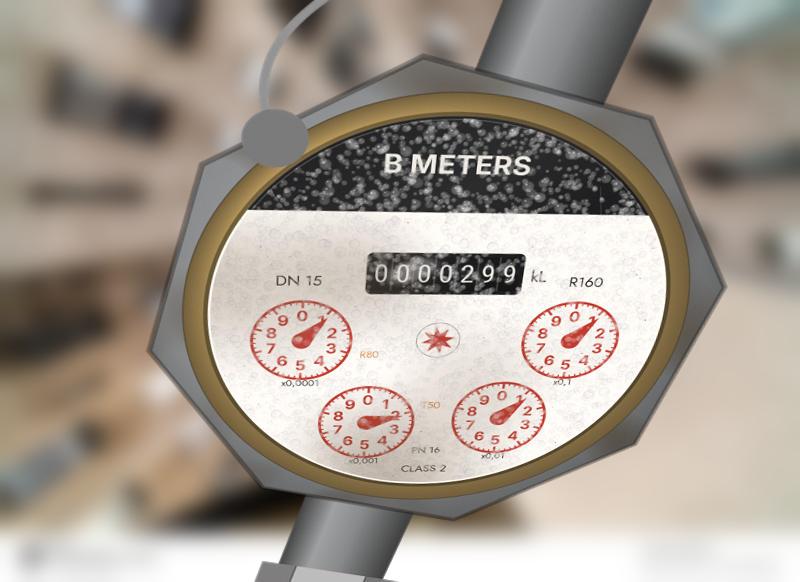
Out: 299.1121; kL
